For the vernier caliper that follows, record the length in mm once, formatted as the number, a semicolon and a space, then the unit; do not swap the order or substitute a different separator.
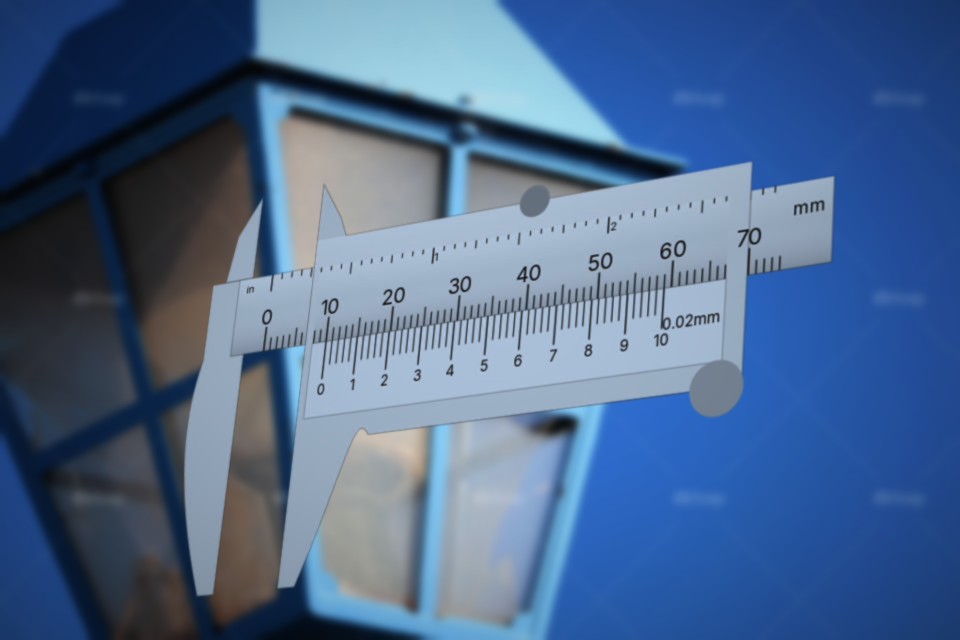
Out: 10.0; mm
